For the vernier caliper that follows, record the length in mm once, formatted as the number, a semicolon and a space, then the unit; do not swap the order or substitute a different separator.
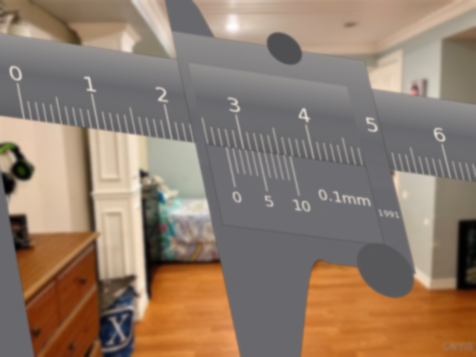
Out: 27.6; mm
